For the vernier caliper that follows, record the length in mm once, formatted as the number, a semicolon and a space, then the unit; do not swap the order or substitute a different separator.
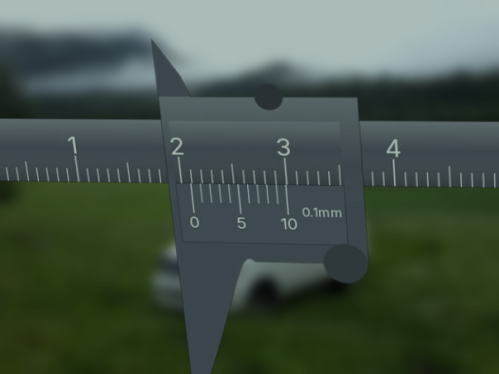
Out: 20.9; mm
